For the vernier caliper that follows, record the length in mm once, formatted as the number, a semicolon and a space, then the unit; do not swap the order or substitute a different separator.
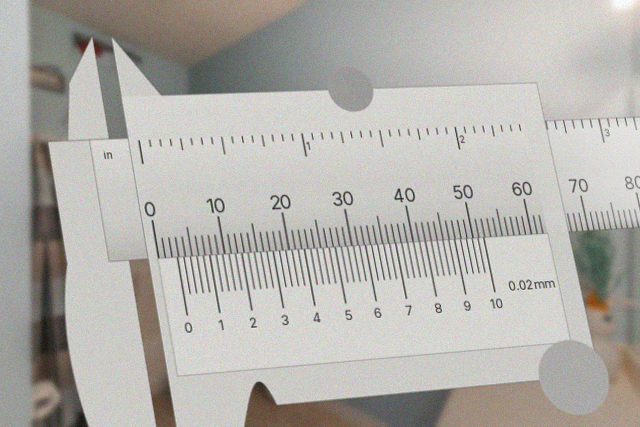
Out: 2.8; mm
